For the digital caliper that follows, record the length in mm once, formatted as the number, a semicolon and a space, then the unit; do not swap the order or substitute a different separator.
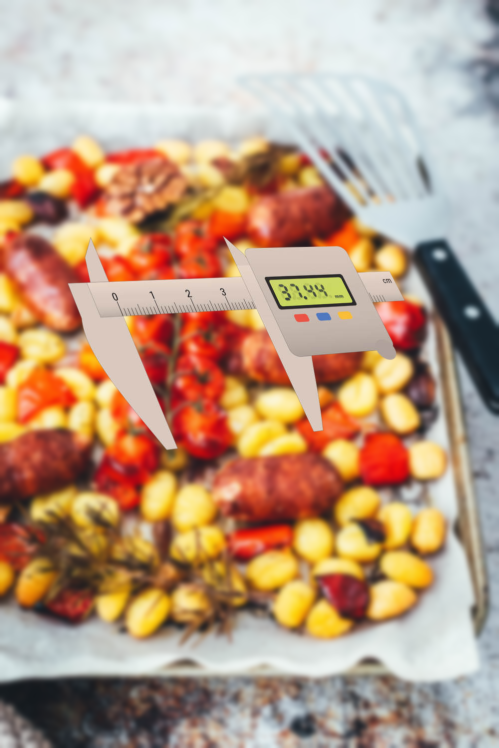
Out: 37.44; mm
